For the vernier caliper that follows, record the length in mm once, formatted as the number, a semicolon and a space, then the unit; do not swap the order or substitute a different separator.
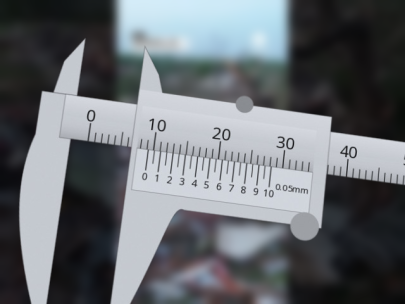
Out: 9.2; mm
